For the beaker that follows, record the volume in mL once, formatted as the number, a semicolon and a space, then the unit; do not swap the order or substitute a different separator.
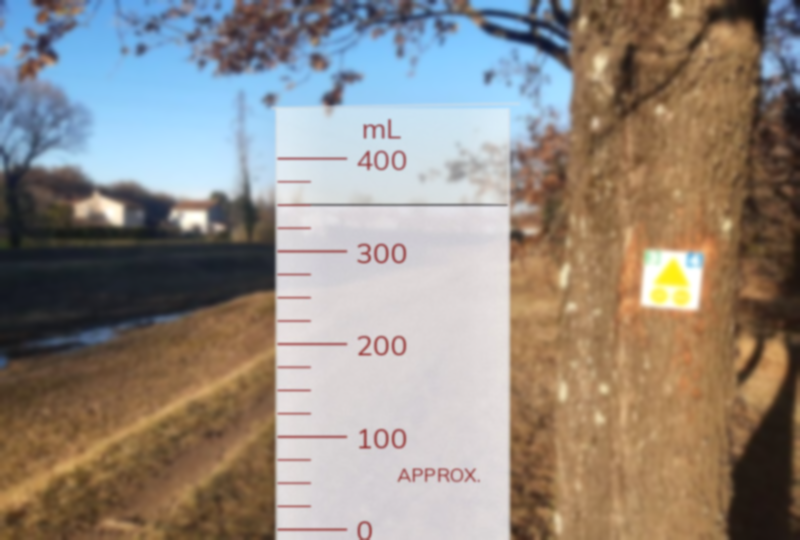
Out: 350; mL
